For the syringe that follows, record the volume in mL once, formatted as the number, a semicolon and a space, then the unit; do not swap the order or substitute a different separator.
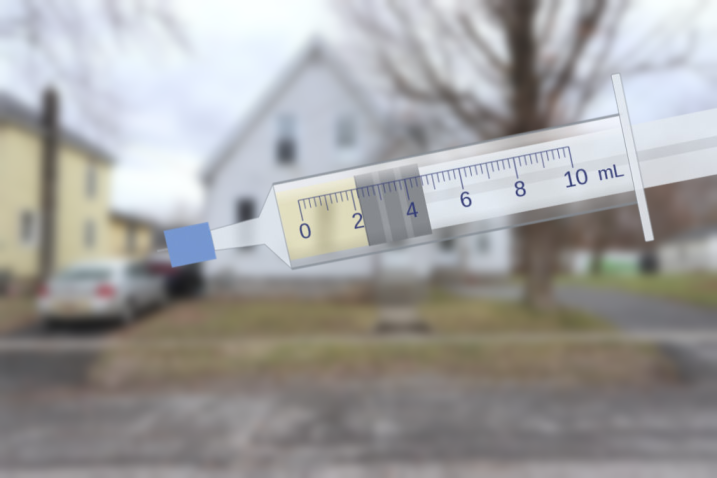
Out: 2.2; mL
